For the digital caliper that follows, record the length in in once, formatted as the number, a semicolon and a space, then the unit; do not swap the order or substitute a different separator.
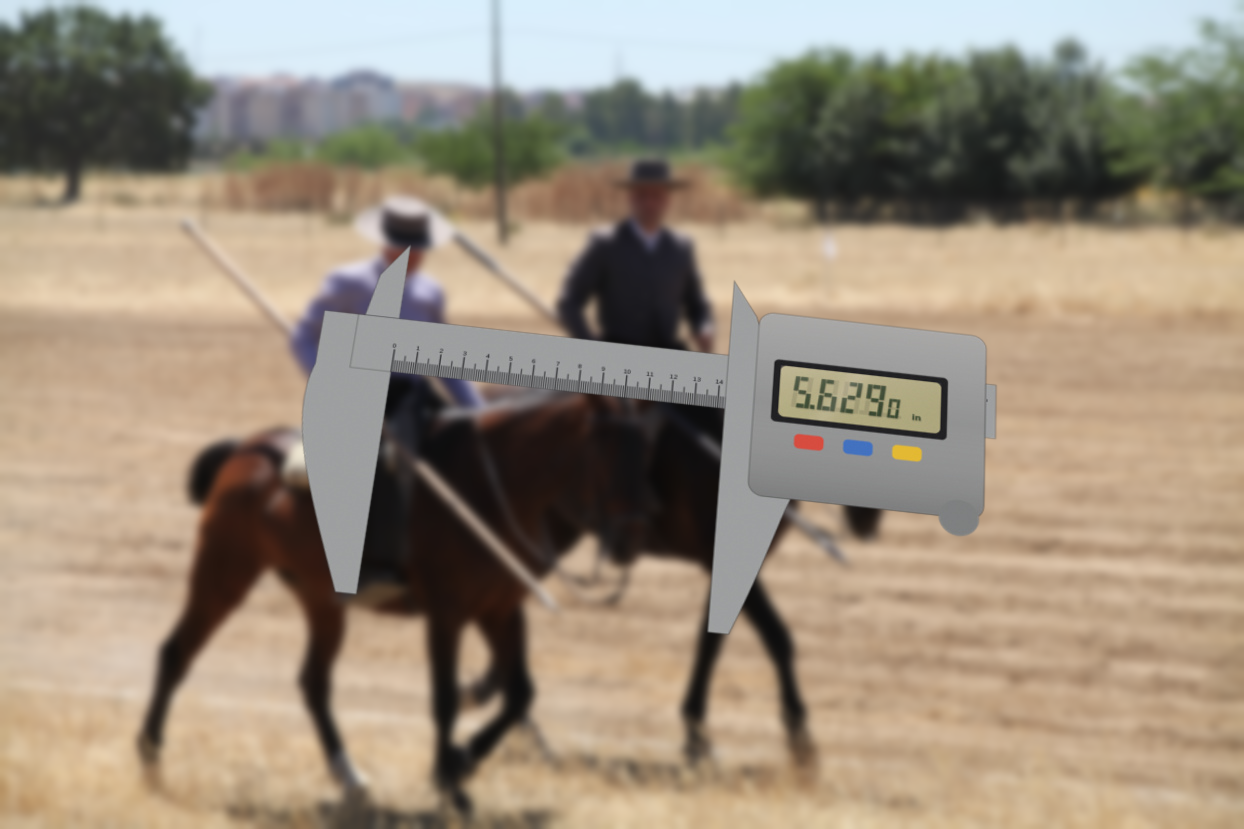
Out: 5.6290; in
